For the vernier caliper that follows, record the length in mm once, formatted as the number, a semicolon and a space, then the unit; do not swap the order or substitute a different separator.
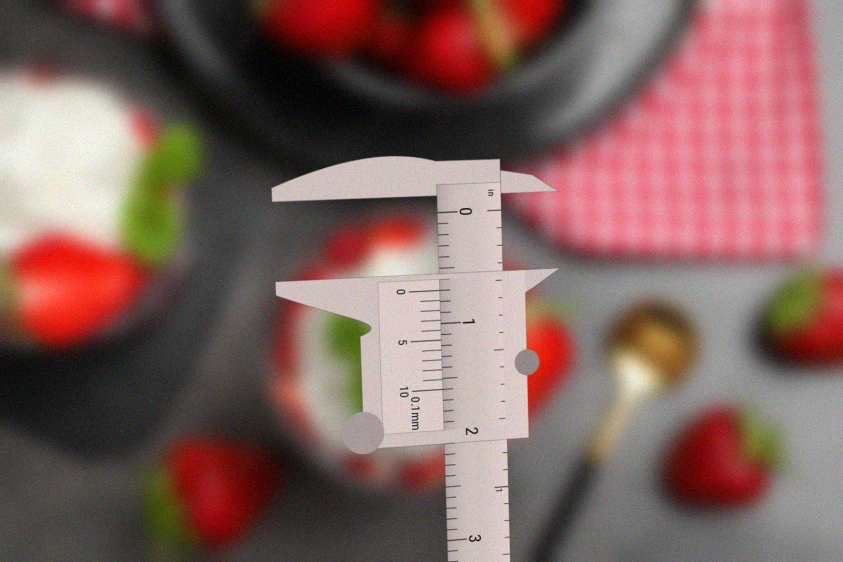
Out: 7.0; mm
